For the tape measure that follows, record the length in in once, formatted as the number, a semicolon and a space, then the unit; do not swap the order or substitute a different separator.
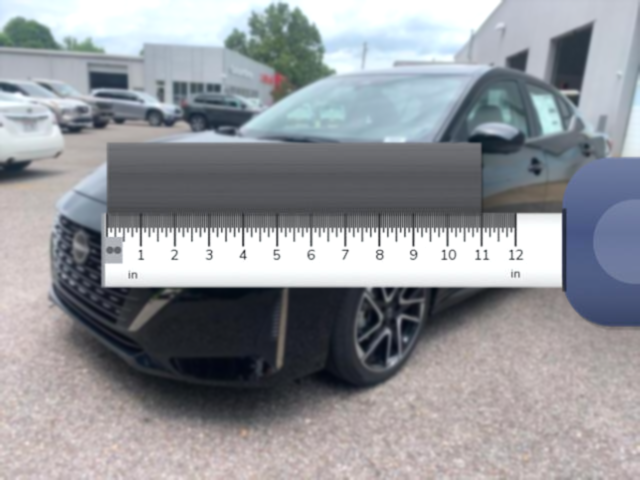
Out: 11; in
